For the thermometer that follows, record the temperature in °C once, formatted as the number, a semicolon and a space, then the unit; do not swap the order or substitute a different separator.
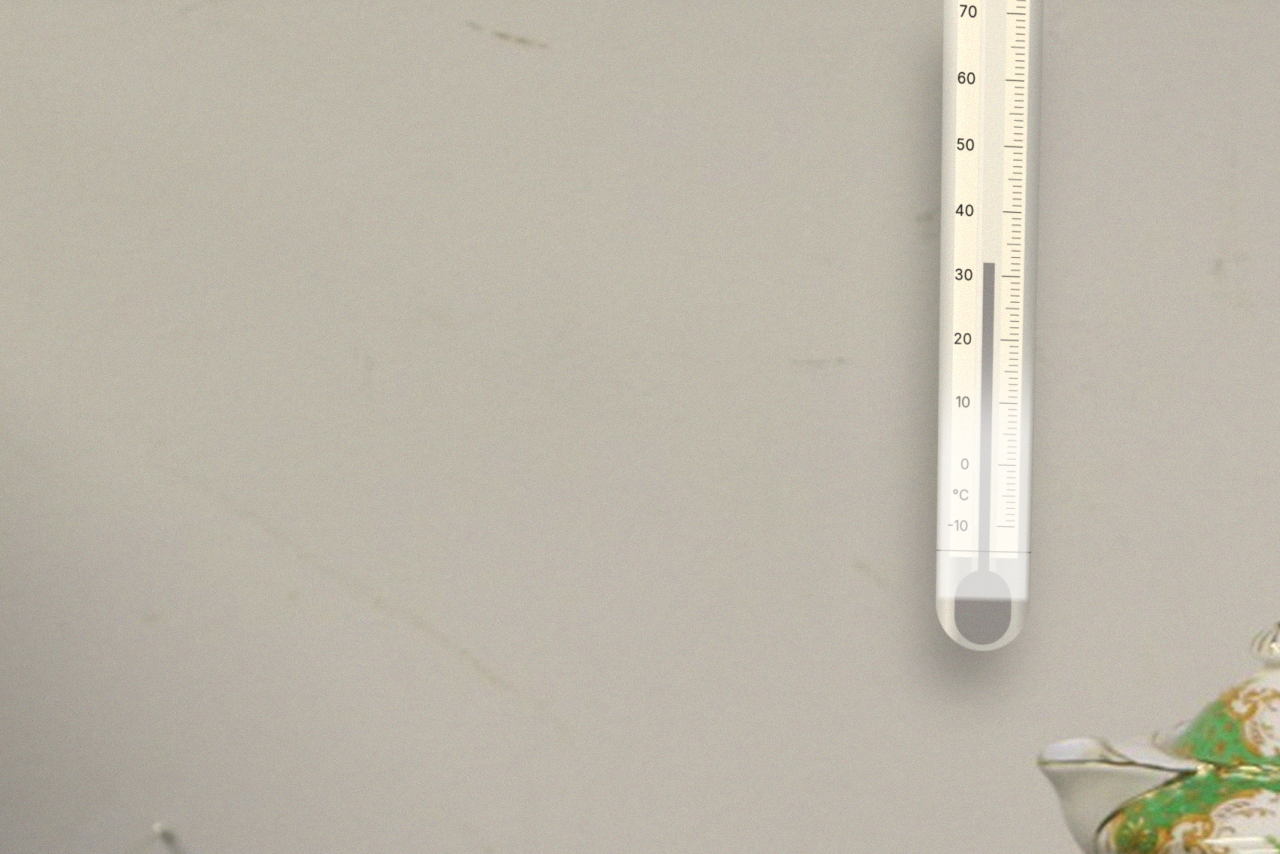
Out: 32; °C
